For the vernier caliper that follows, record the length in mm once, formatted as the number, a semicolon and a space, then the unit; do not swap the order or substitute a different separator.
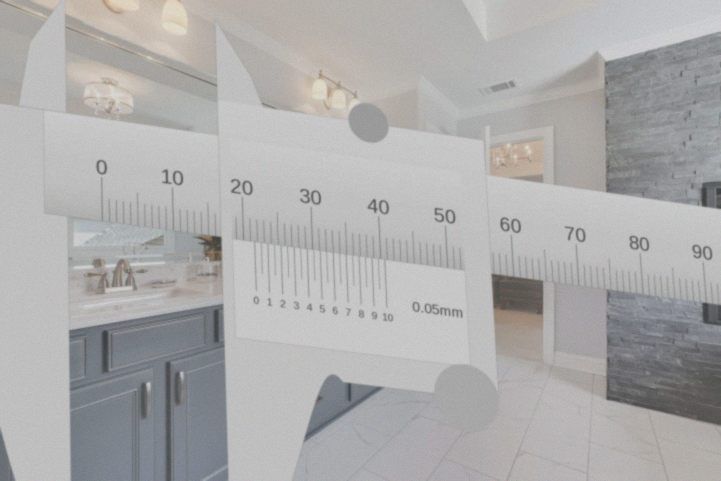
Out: 21.6; mm
